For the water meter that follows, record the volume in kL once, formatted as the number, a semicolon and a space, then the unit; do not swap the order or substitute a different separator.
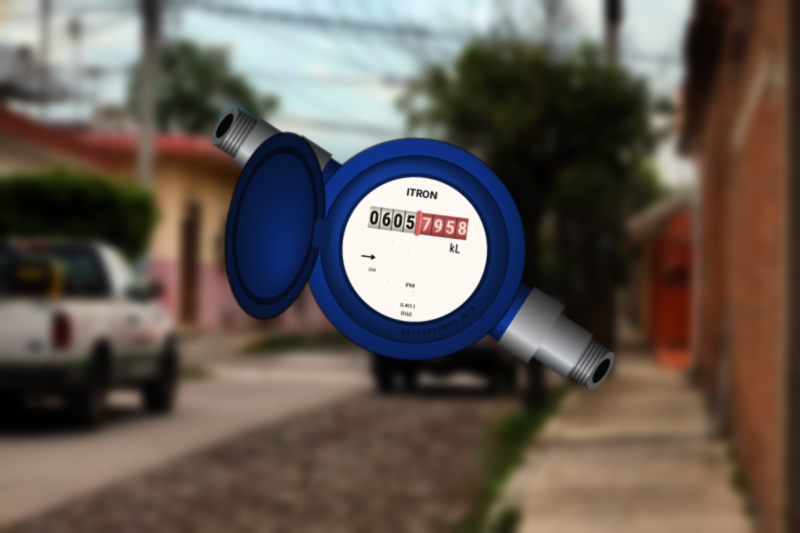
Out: 605.7958; kL
